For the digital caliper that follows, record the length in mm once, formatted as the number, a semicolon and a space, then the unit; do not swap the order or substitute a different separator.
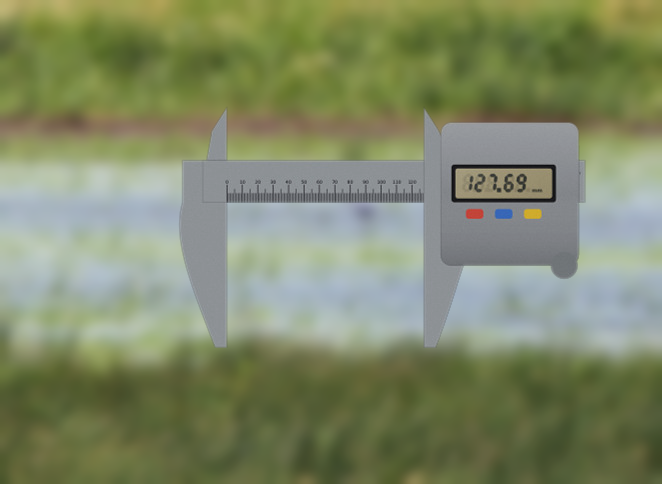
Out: 127.69; mm
